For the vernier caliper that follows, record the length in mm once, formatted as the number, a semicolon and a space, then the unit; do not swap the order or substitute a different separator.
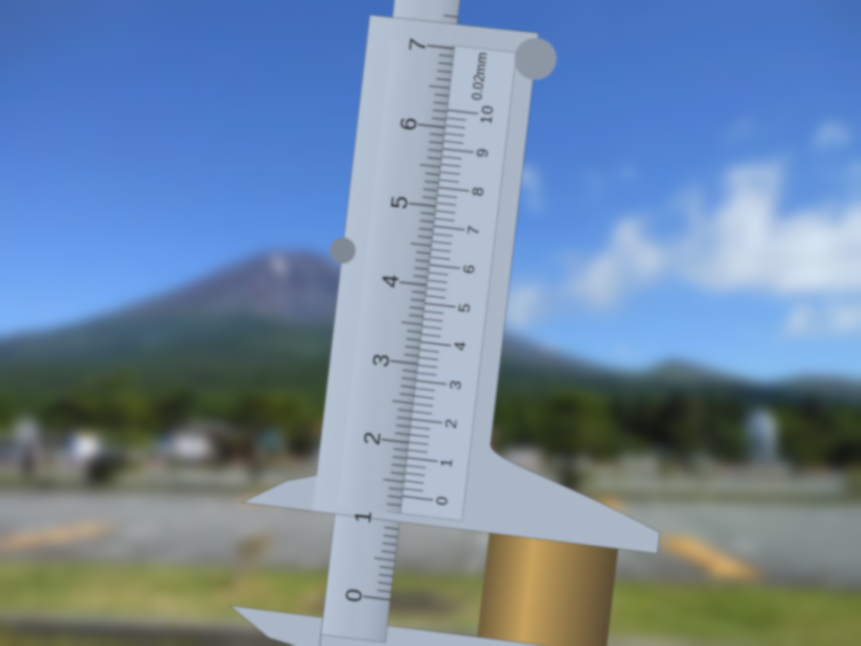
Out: 13.2; mm
